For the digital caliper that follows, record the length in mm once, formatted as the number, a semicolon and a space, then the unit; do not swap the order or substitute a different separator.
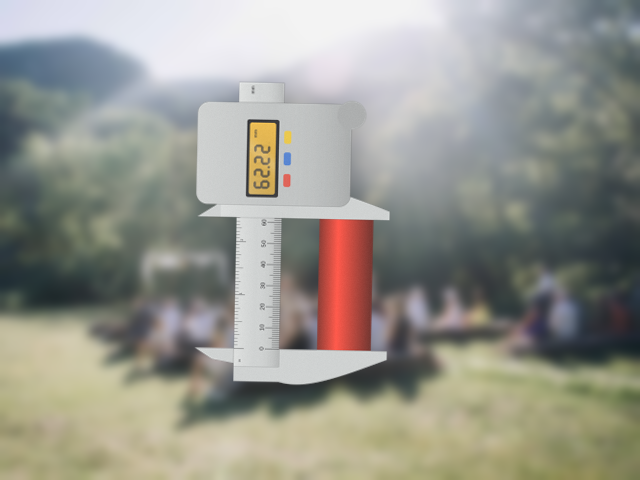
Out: 62.22; mm
